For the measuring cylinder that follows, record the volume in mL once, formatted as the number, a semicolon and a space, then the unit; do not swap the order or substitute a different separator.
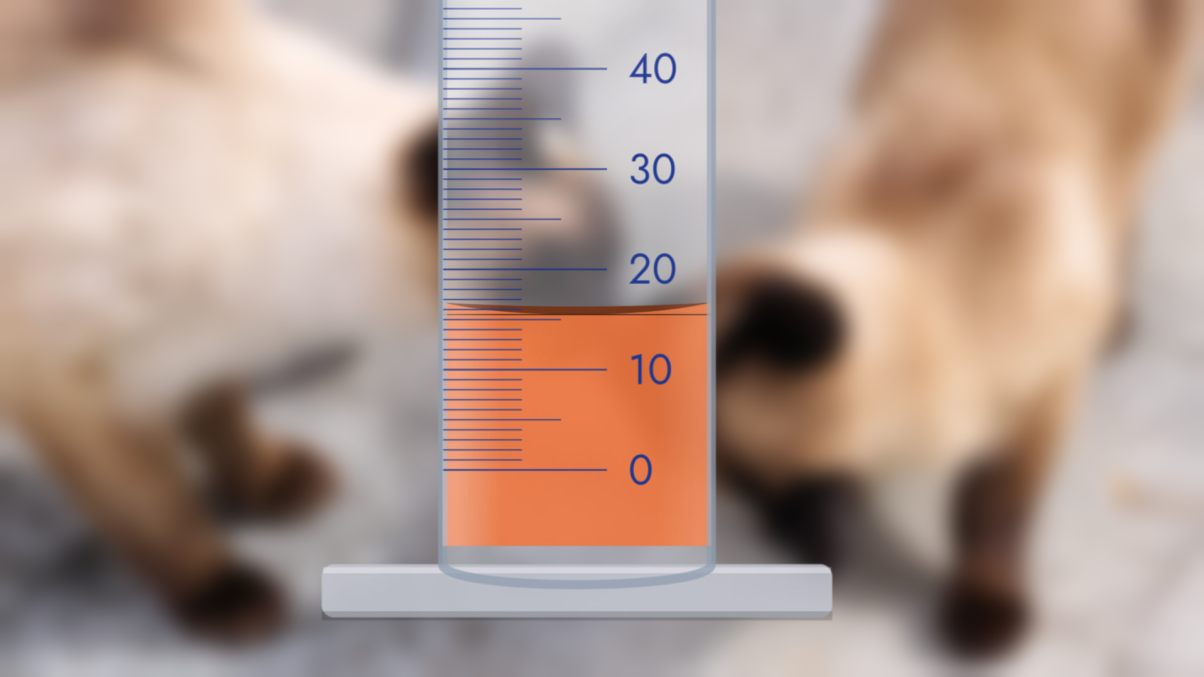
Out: 15.5; mL
